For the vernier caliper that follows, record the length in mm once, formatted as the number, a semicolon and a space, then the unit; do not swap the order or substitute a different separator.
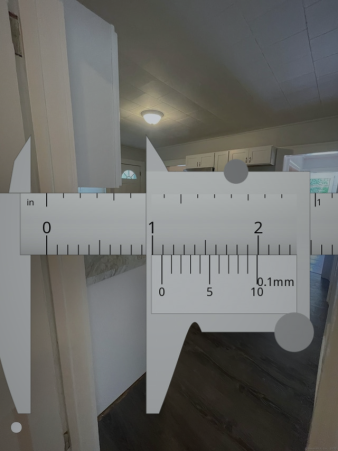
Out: 10.9; mm
